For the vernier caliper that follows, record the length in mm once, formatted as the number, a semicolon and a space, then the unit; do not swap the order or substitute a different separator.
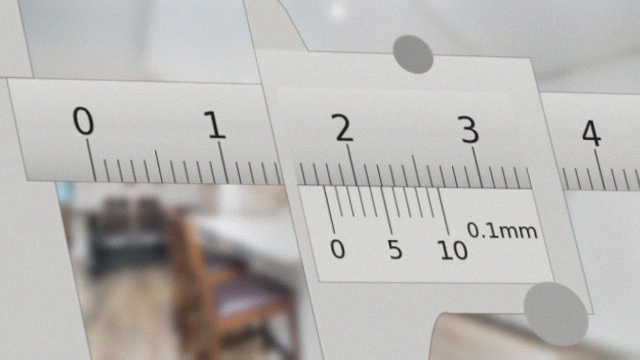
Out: 17.4; mm
